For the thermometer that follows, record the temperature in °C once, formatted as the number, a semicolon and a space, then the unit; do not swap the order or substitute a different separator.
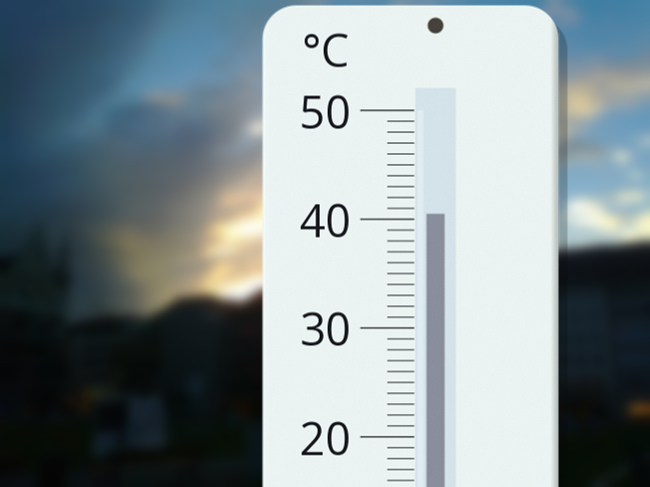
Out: 40.5; °C
